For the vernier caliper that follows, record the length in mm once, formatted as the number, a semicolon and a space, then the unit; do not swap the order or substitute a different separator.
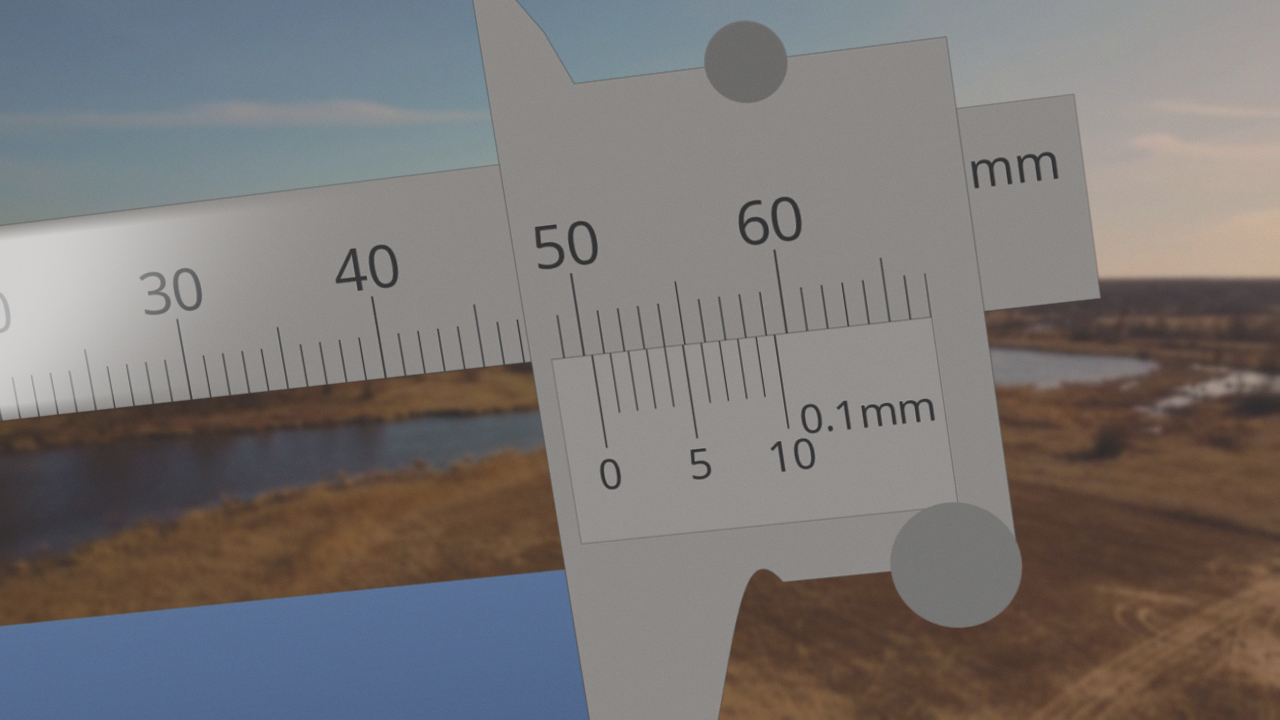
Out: 50.4; mm
